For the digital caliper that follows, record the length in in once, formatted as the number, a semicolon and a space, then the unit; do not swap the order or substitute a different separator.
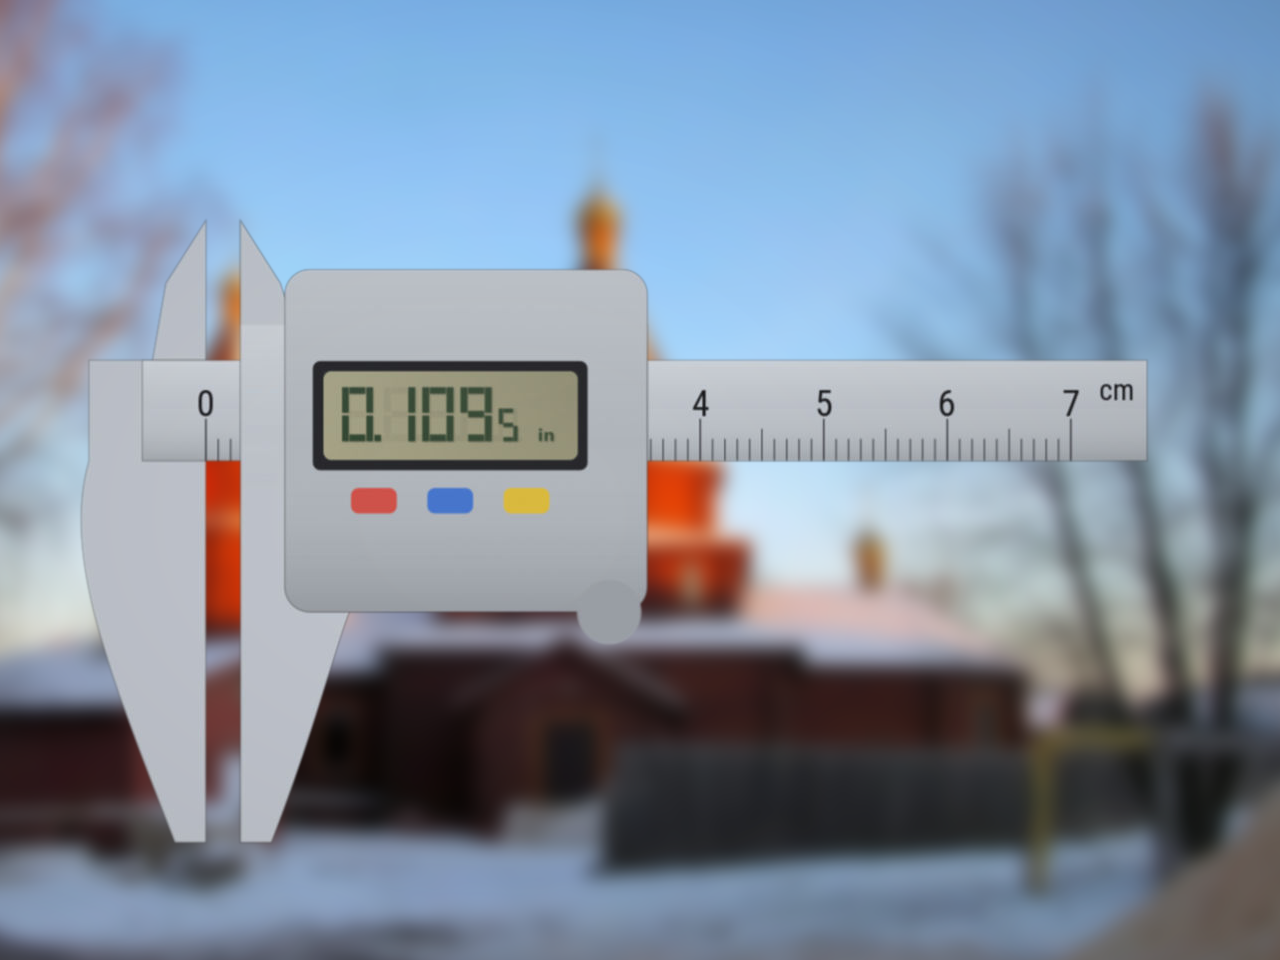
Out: 0.1095; in
